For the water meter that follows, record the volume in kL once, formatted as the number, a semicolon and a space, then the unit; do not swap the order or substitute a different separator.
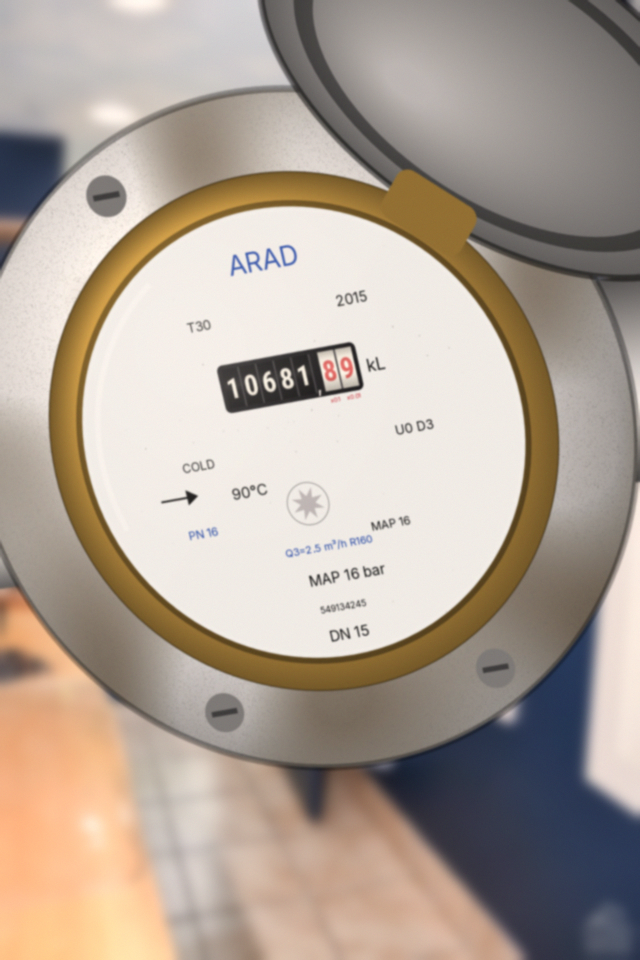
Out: 10681.89; kL
